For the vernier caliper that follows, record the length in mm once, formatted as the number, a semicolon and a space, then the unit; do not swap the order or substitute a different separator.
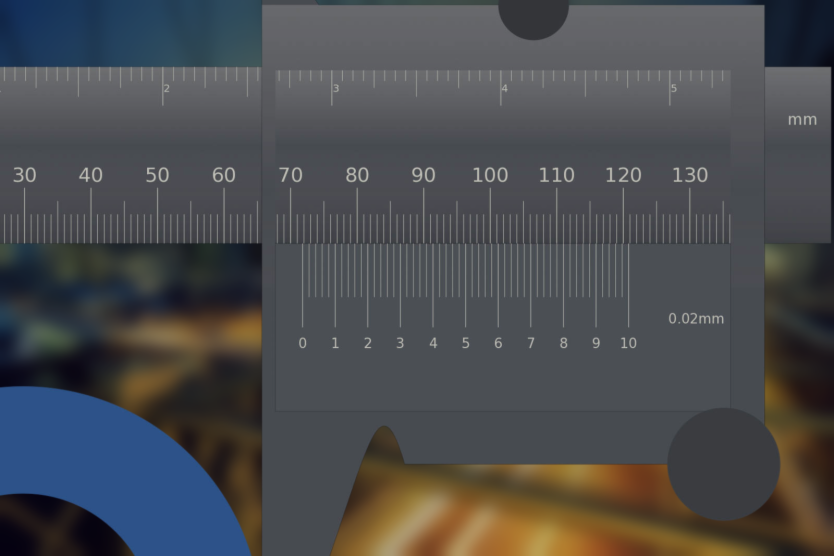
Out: 71.8; mm
